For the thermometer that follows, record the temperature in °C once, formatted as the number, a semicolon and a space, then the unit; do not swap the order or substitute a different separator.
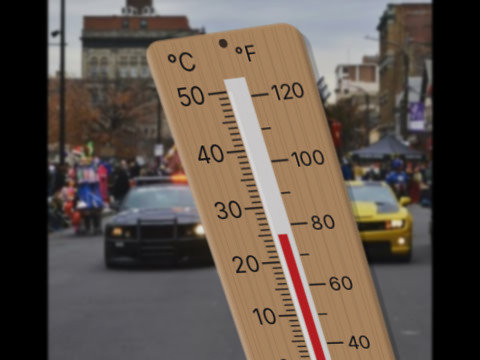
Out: 25; °C
